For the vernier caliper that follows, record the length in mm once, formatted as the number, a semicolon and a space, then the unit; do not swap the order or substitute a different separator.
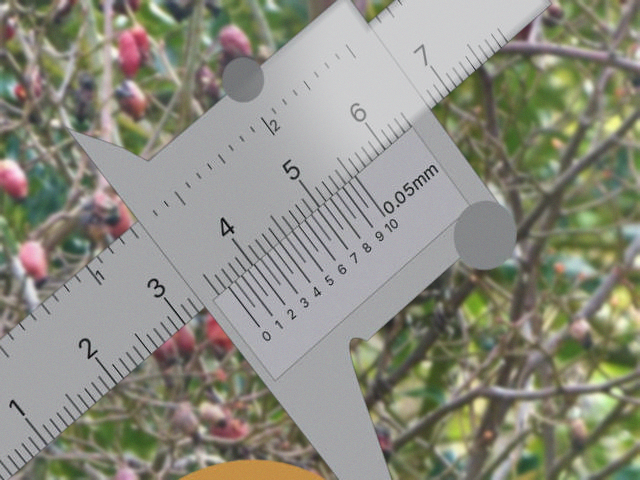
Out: 36.4; mm
